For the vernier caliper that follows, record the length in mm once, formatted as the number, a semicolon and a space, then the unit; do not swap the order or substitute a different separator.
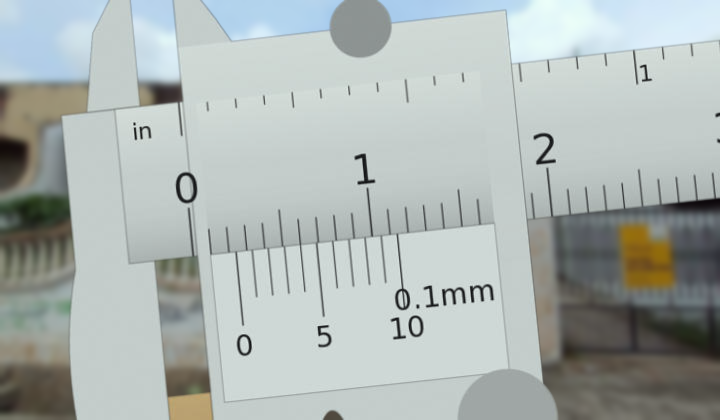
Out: 2.4; mm
